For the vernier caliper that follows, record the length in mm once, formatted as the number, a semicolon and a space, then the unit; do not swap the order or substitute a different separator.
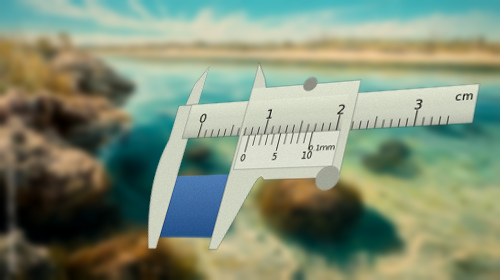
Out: 7.8; mm
